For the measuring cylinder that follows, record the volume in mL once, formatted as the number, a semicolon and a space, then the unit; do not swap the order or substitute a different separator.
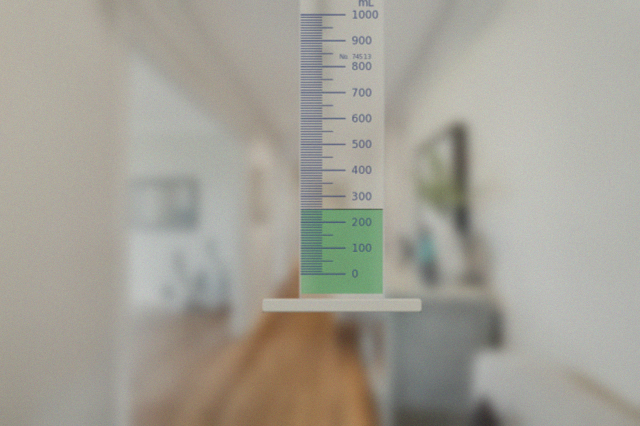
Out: 250; mL
